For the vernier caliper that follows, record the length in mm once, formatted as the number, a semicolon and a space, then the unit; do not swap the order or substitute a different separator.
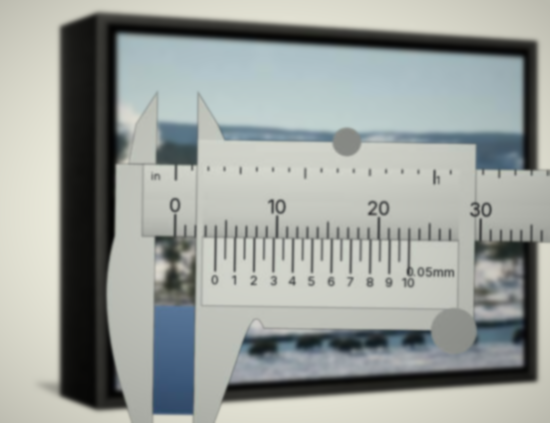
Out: 4.0; mm
